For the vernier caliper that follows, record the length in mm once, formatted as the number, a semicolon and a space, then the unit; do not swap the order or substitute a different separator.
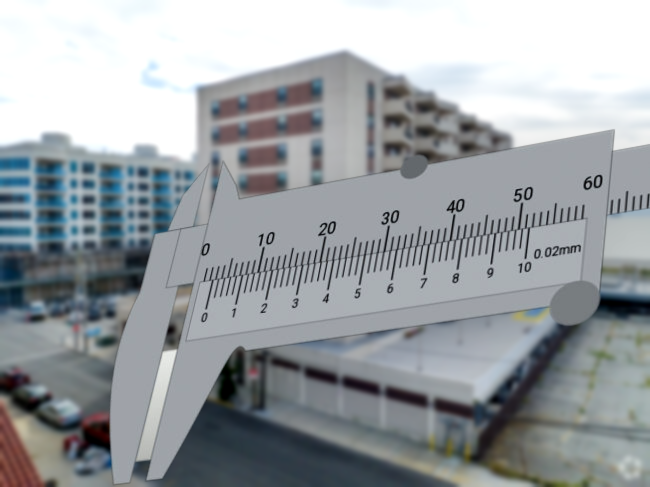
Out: 2.5; mm
